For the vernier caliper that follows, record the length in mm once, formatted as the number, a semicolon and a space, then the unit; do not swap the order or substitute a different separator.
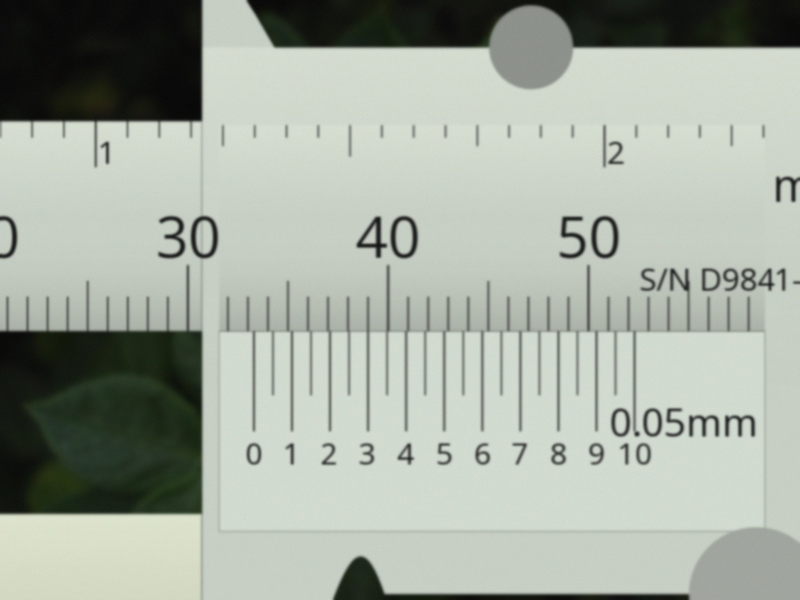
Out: 33.3; mm
